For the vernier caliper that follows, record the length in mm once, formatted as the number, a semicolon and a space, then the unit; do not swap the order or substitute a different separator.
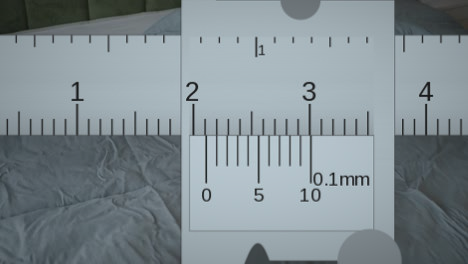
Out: 21.1; mm
